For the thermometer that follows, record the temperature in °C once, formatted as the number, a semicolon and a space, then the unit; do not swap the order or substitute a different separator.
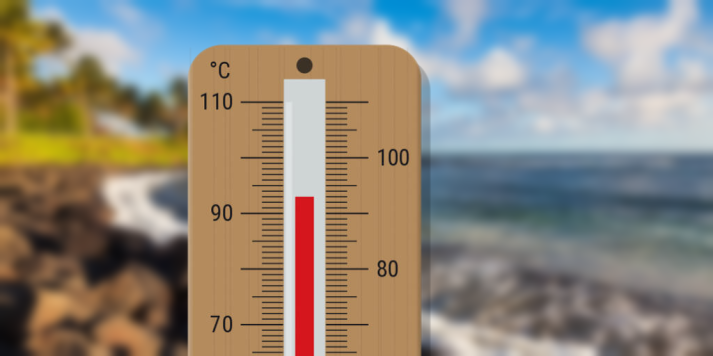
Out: 93; °C
